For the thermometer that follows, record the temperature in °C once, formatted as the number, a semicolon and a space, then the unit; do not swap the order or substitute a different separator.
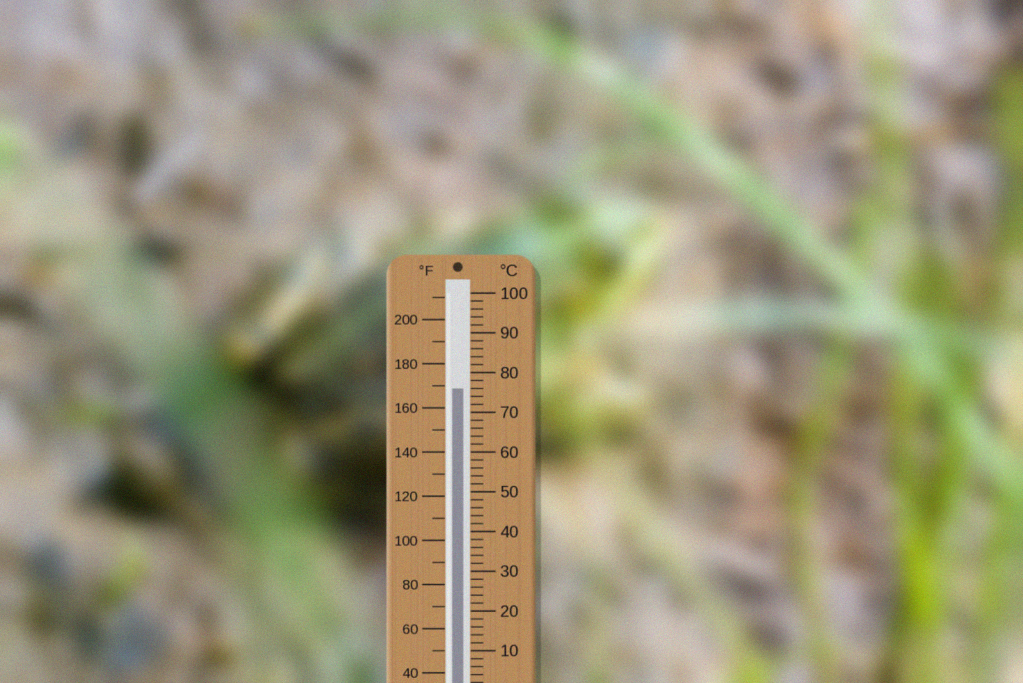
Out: 76; °C
